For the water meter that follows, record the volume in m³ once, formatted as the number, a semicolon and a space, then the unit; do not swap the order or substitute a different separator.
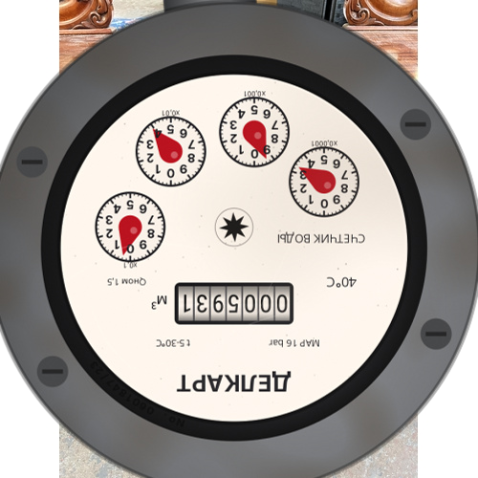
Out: 5931.0393; m³
